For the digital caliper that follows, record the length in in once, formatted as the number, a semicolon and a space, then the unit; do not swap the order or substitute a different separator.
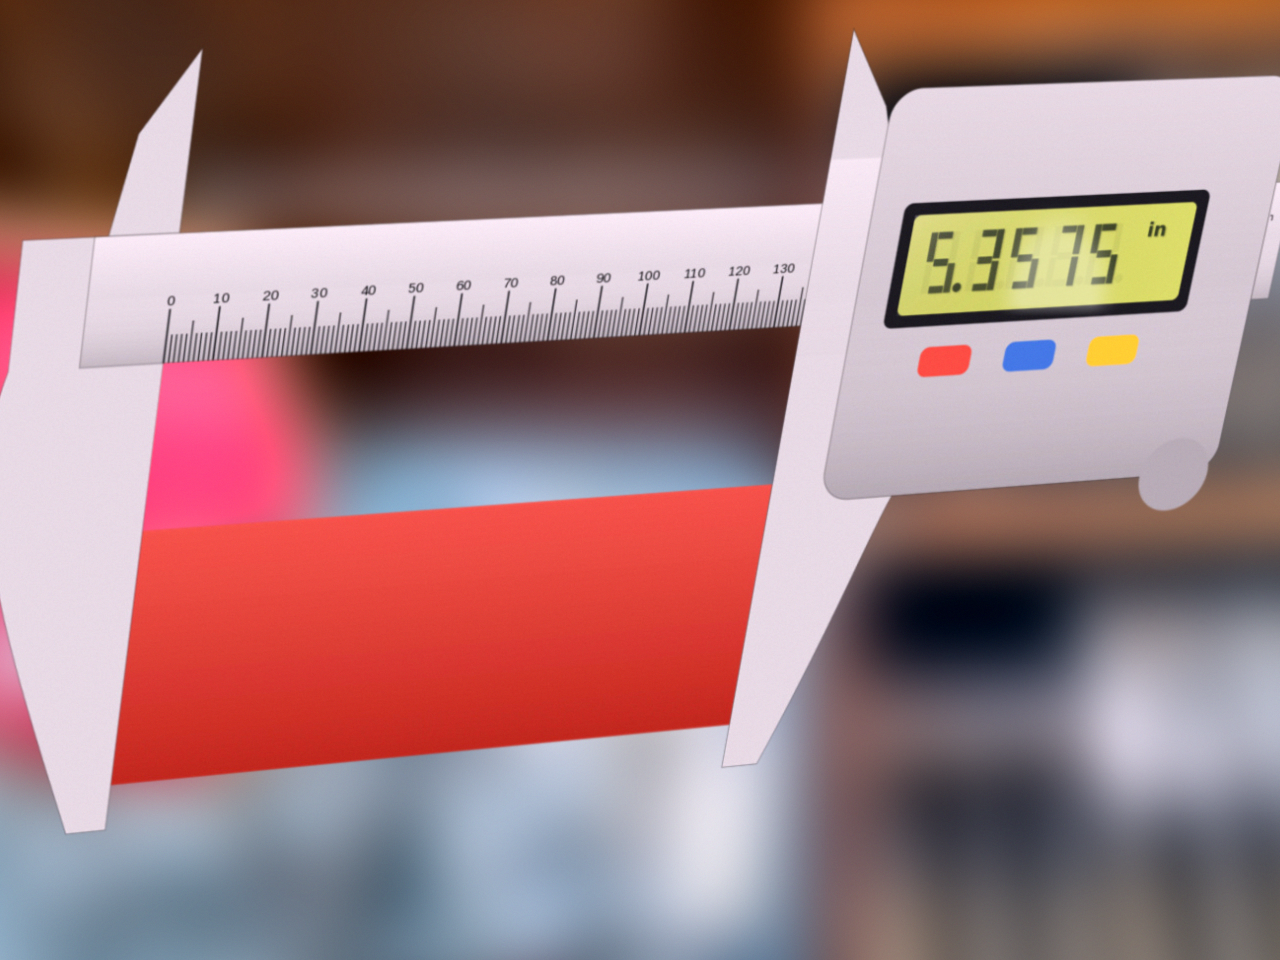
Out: 5.3575; in
